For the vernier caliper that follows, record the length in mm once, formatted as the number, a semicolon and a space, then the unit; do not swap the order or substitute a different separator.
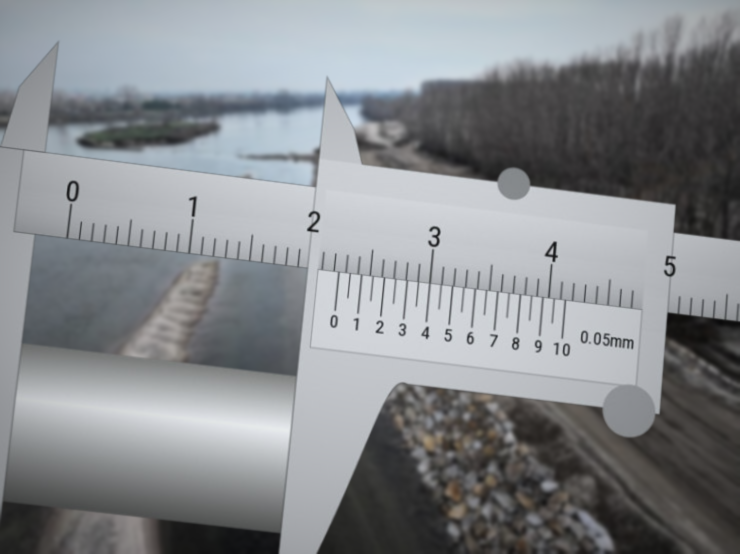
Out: 22.4; mm
